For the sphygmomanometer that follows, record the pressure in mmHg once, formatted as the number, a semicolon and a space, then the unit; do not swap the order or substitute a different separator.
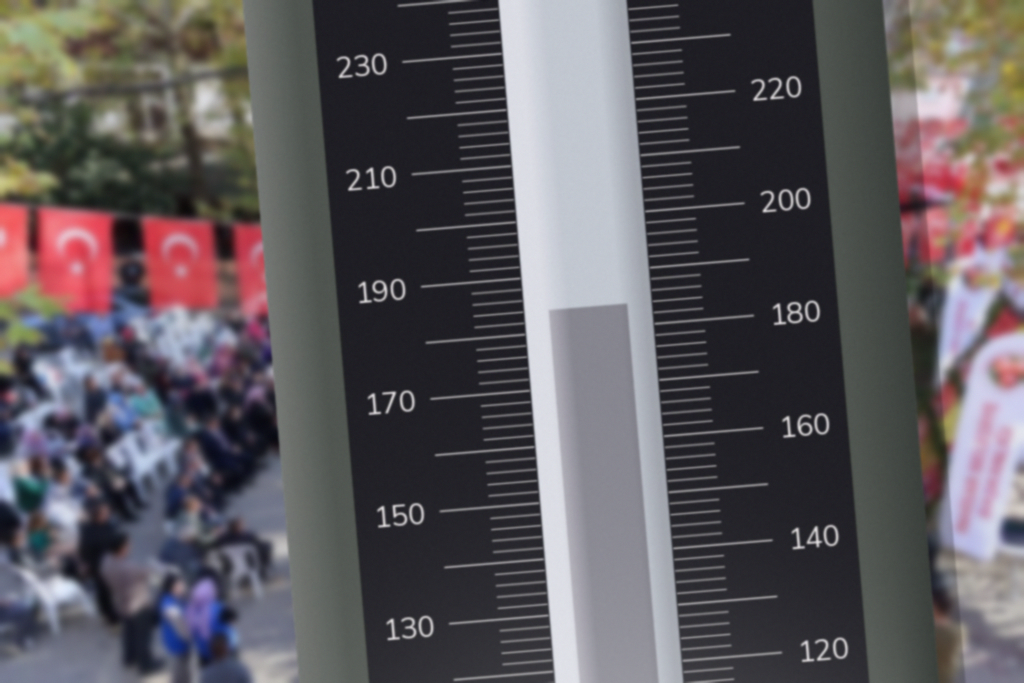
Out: 184; mmHg
